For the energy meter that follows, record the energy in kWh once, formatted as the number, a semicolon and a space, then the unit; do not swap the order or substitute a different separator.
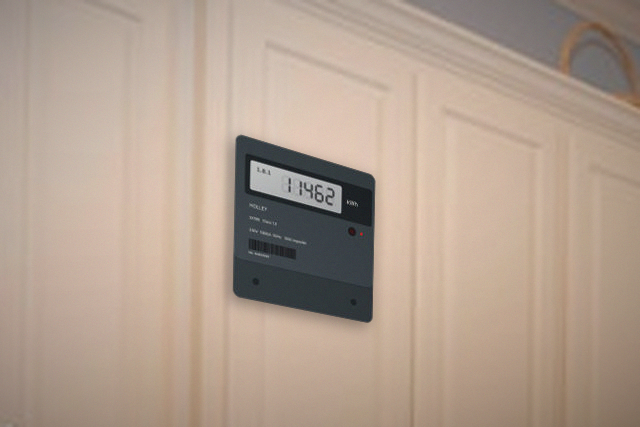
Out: 11462; kWh
